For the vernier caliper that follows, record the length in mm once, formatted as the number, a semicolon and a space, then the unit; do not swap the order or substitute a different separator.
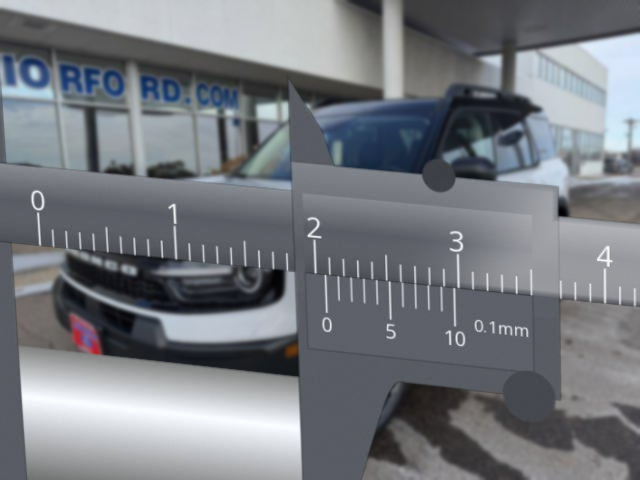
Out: 20.7; mm
